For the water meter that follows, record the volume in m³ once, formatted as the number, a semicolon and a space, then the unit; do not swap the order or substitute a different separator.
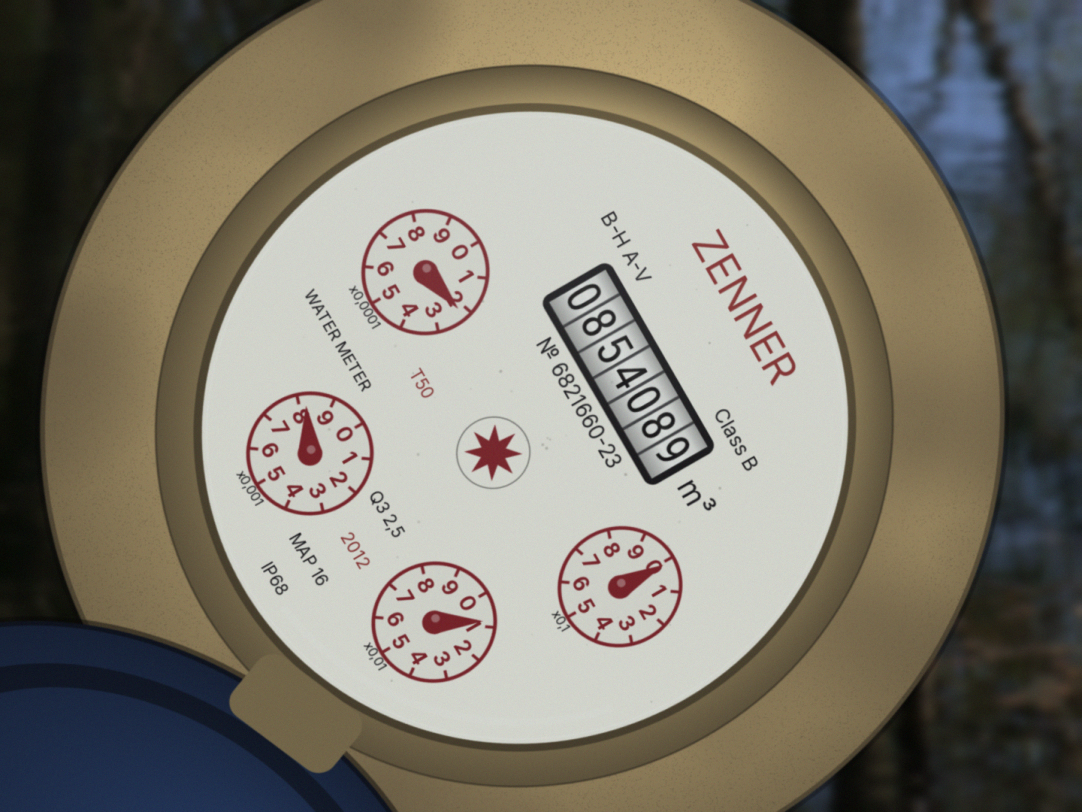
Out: 854089.0082; m³
